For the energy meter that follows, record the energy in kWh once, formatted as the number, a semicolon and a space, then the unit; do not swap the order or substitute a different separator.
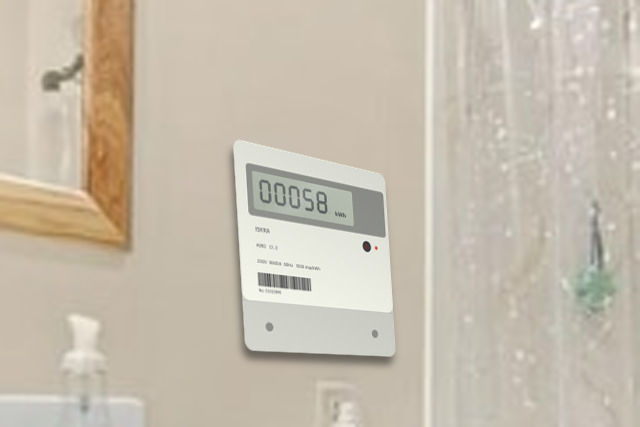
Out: 58; kWh
